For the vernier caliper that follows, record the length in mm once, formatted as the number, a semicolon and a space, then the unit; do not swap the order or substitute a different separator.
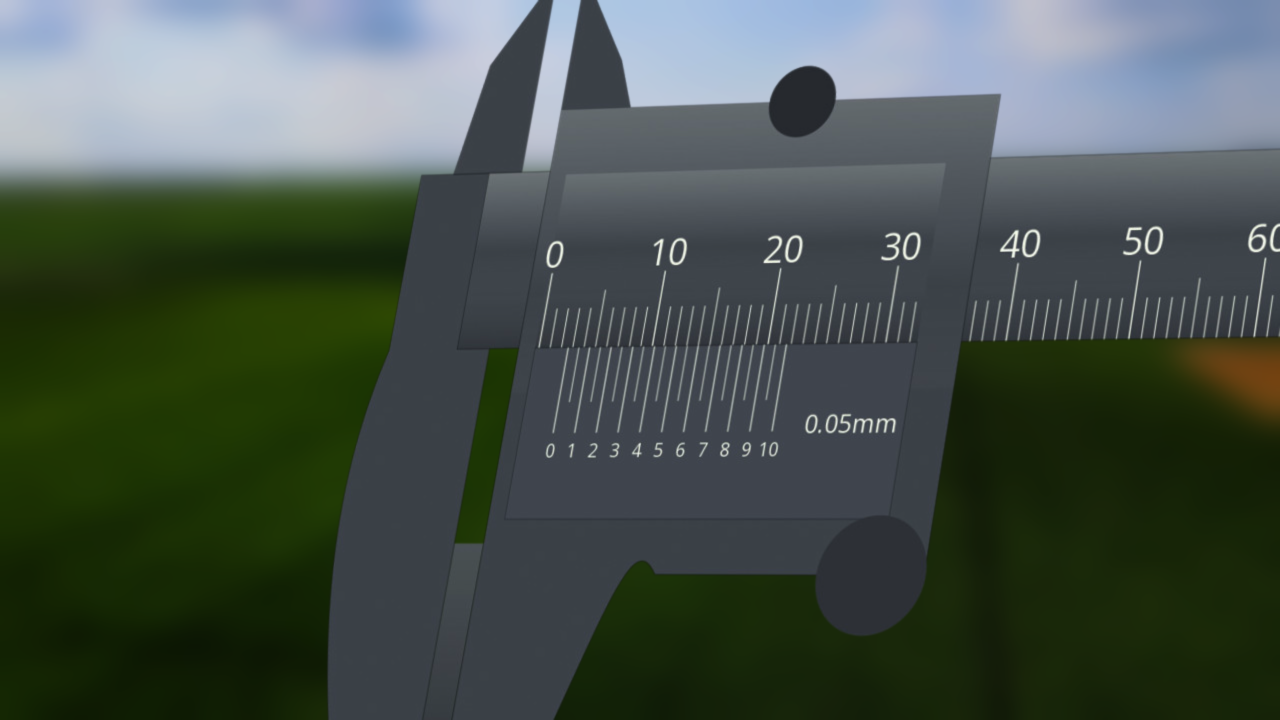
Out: 2.6; mm
